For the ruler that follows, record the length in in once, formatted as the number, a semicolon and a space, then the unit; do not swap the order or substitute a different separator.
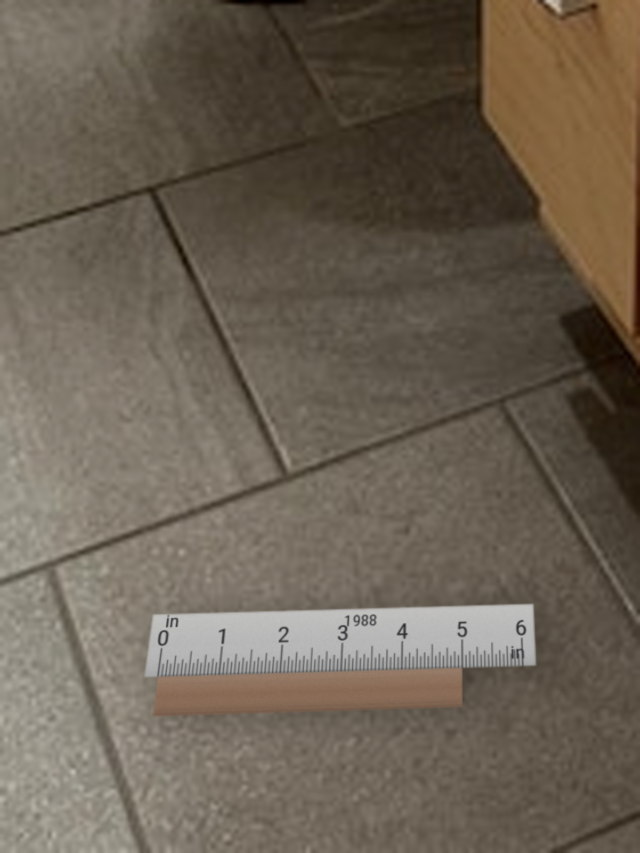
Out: 5; in
